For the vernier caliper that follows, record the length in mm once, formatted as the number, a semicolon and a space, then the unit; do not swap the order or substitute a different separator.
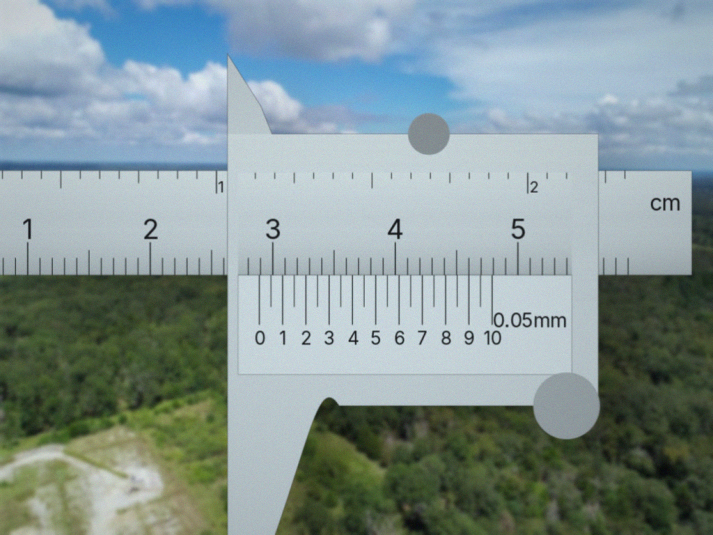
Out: 28.9; mm
